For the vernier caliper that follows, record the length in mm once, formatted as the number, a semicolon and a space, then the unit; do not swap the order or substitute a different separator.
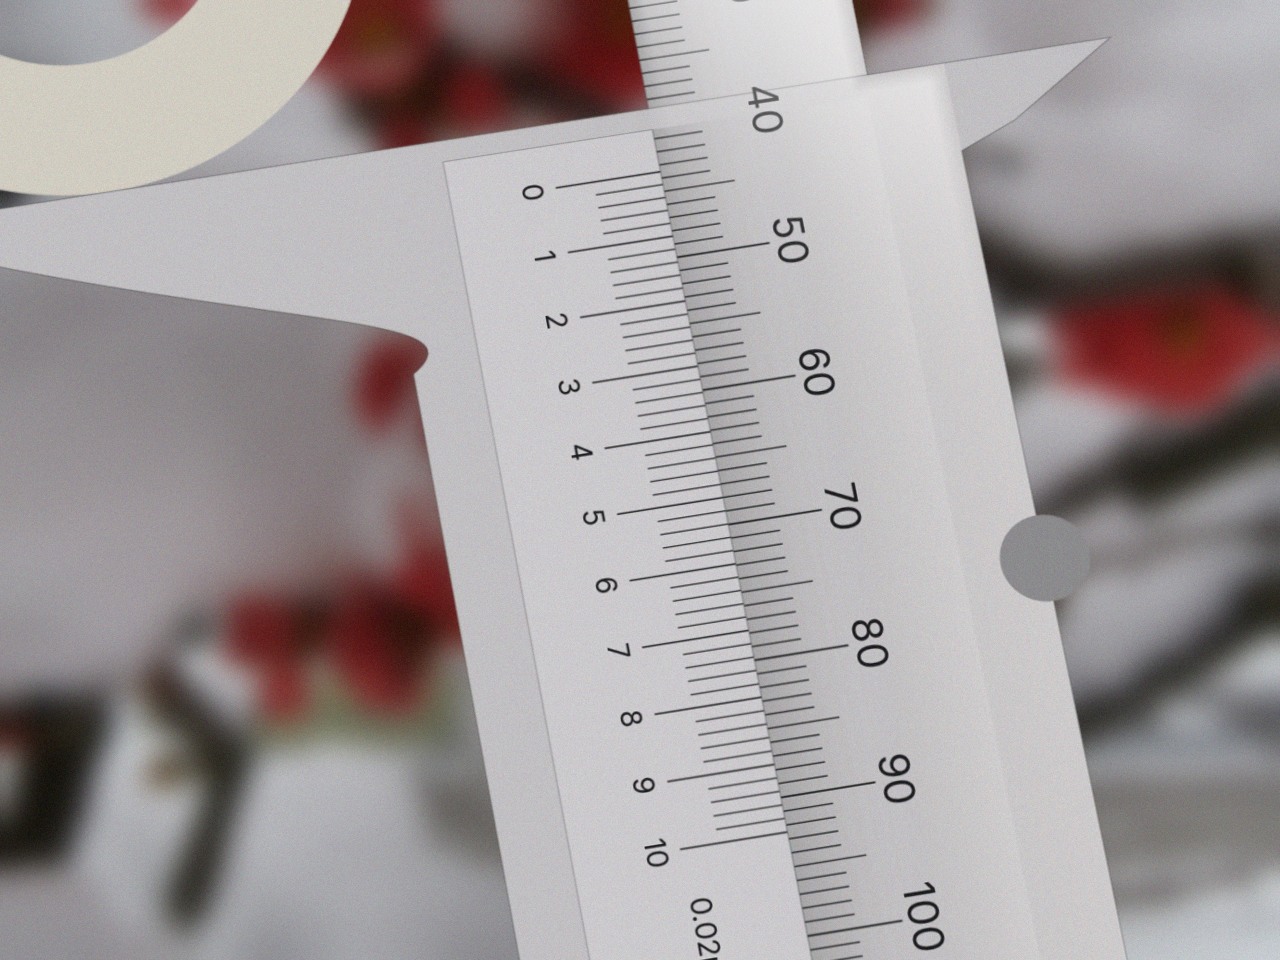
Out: 43.5; mm
